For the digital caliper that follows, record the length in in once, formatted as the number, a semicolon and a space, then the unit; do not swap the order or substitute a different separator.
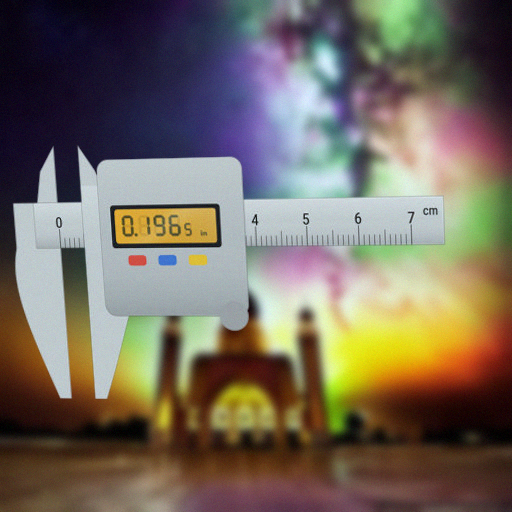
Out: 0.1965; in
